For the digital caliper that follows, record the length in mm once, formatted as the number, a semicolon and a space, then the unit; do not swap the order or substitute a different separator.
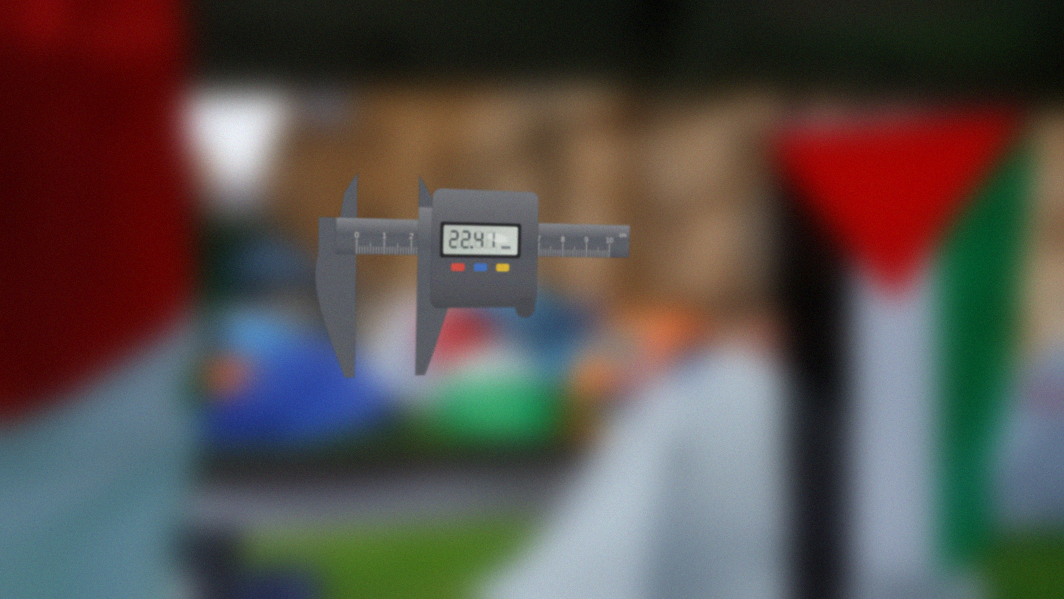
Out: 22.41; mm
